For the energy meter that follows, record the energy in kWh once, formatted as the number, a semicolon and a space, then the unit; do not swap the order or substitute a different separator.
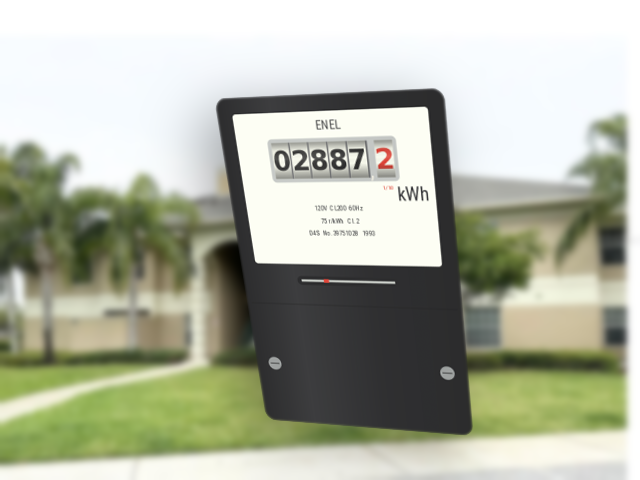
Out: 2887.2; kWh
